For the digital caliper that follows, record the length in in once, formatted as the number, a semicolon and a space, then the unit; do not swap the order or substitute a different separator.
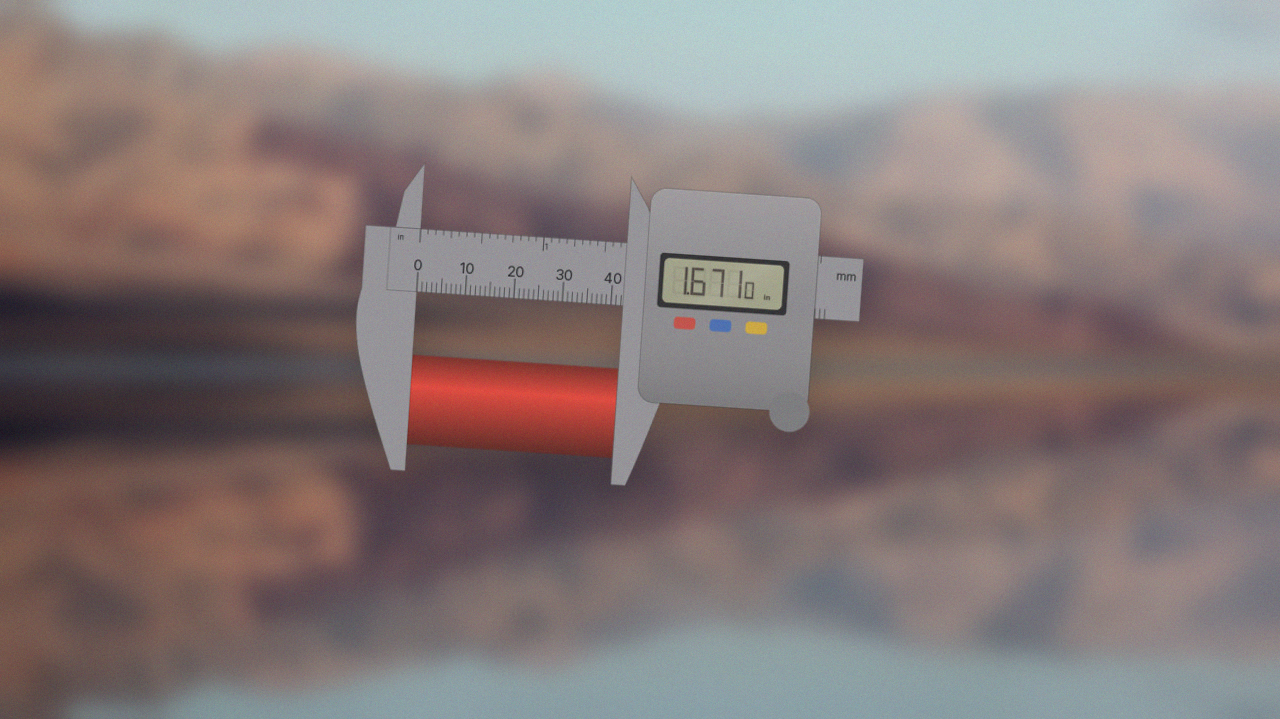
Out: 1.6710; in
